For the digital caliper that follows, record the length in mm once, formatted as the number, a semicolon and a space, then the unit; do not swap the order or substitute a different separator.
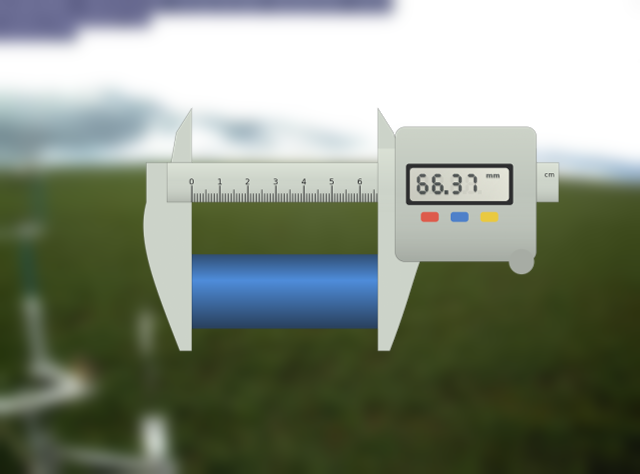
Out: 66.37; mm
